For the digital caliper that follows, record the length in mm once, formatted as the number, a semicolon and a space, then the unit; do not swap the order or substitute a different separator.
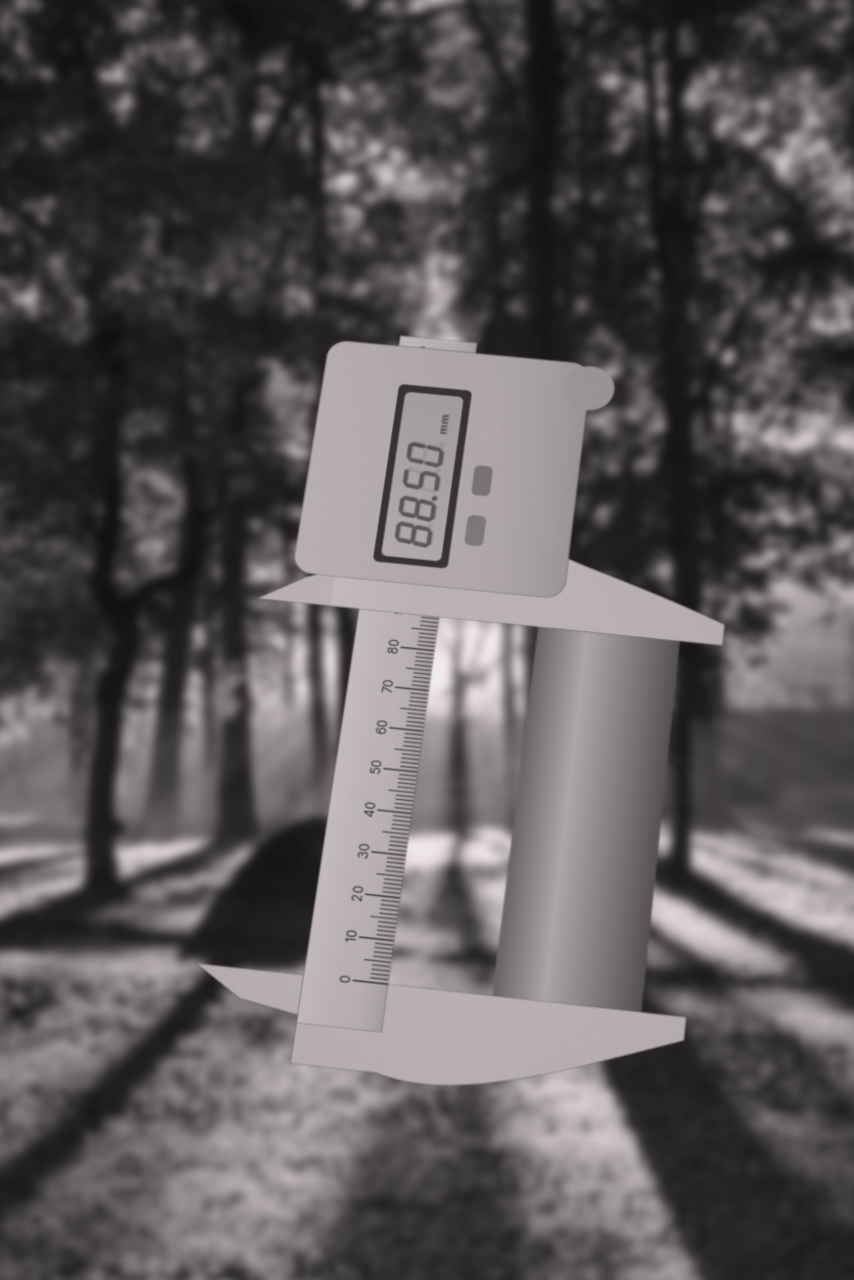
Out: 88.50; mm
